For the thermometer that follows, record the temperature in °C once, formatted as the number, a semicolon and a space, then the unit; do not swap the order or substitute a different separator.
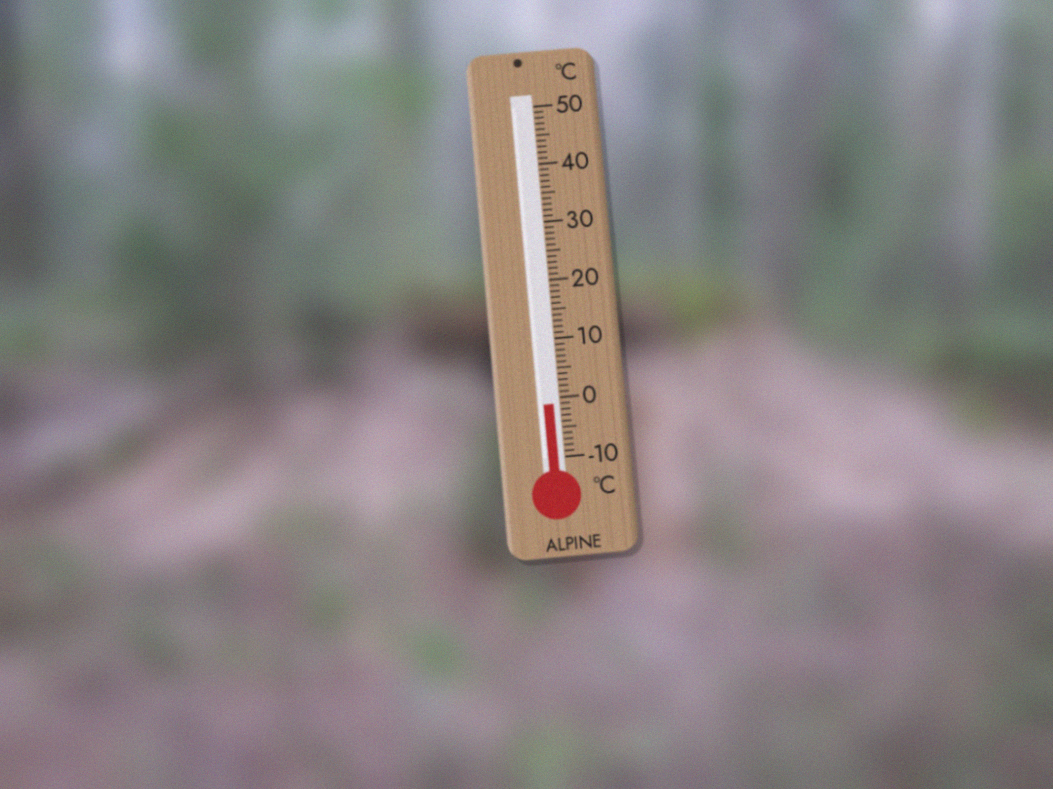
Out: -1; °C
